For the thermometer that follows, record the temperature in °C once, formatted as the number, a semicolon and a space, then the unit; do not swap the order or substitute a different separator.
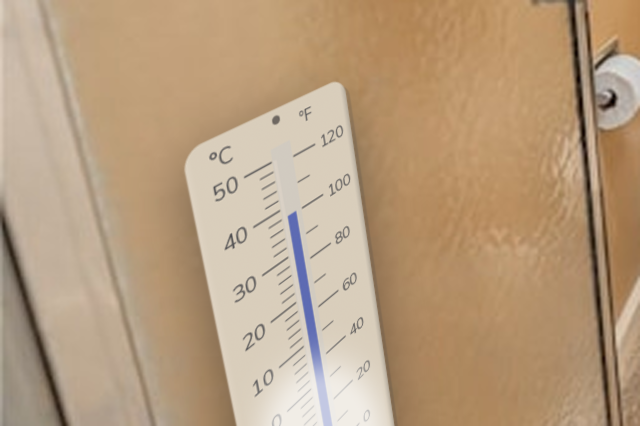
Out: 38; °C
